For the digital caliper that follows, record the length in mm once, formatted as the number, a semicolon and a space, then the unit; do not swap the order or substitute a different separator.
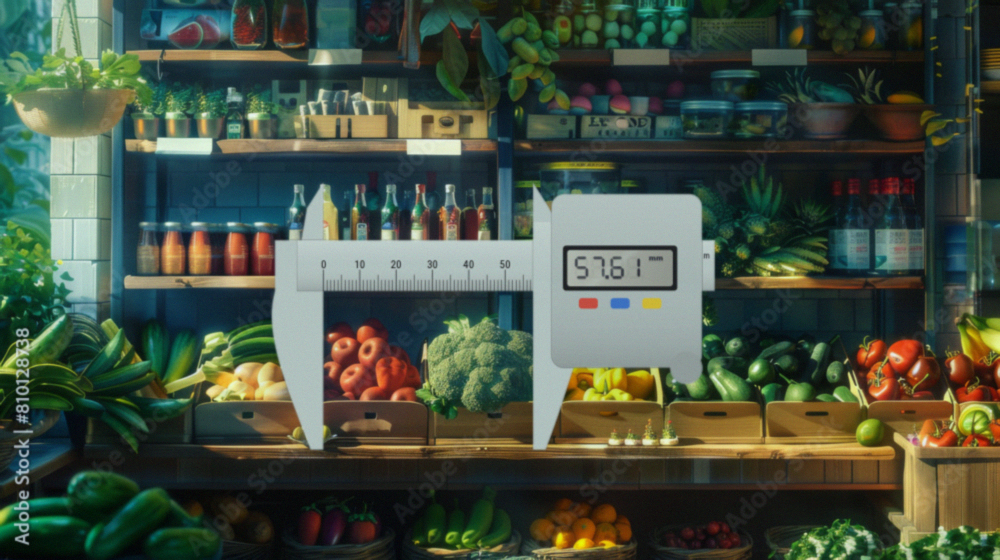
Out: 57.61; mm
